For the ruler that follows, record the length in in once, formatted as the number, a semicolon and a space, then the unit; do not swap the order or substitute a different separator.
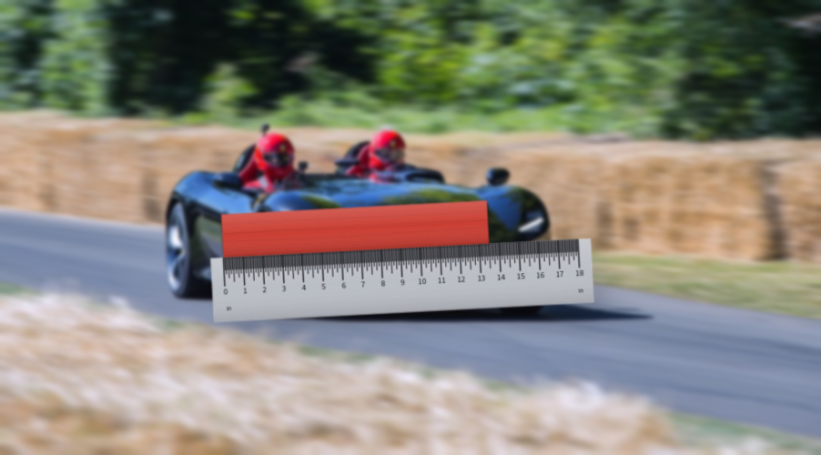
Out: 13.5; in
